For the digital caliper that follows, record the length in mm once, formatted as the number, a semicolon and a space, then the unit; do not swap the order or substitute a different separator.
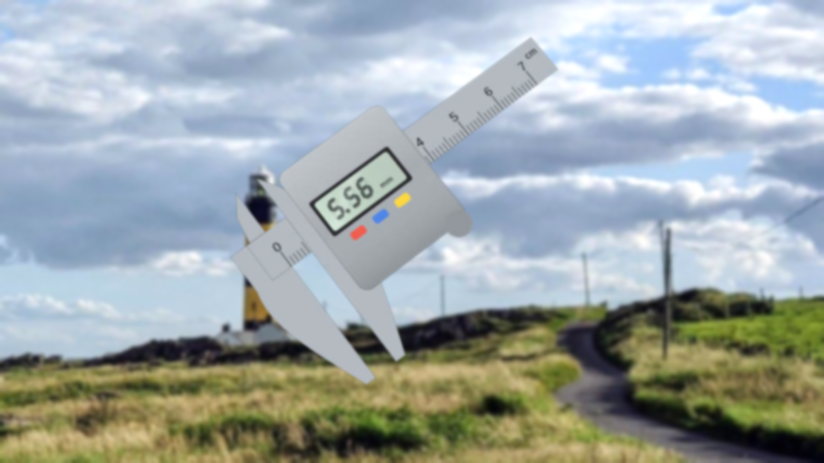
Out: 5.56; mm
